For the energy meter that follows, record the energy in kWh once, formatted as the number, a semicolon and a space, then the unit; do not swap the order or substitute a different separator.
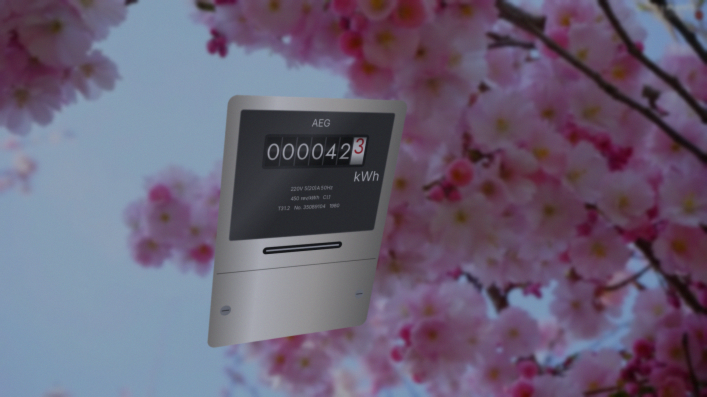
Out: 42.3; kWh
